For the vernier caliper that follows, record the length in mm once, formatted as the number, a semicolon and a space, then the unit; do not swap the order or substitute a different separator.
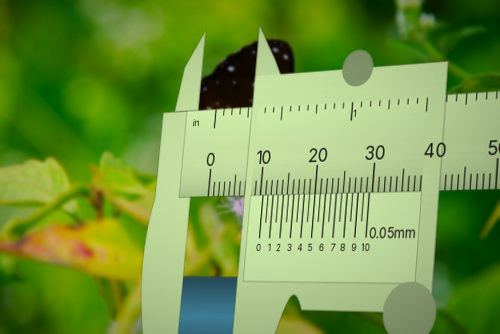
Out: 10.5; mm
